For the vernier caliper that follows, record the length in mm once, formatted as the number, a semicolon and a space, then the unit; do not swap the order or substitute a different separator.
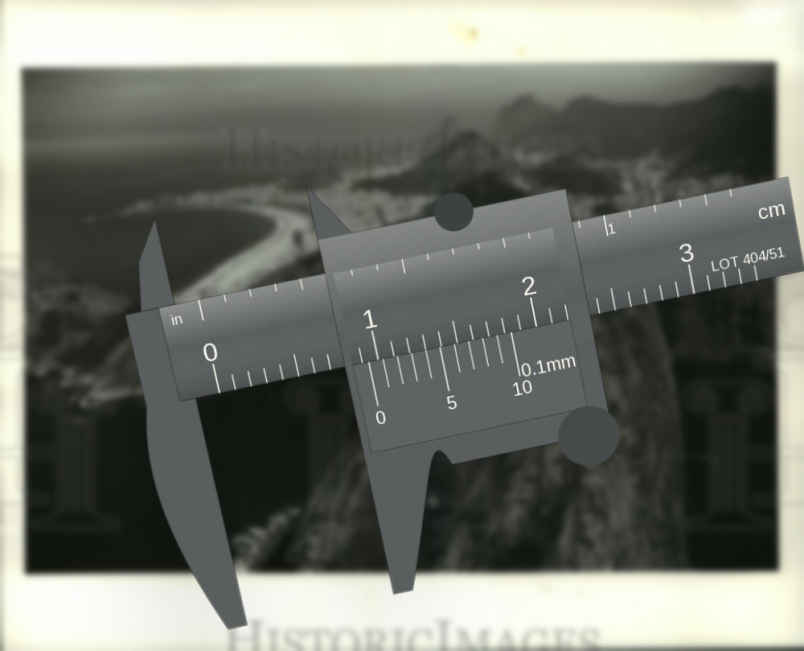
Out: 9.4; mm
